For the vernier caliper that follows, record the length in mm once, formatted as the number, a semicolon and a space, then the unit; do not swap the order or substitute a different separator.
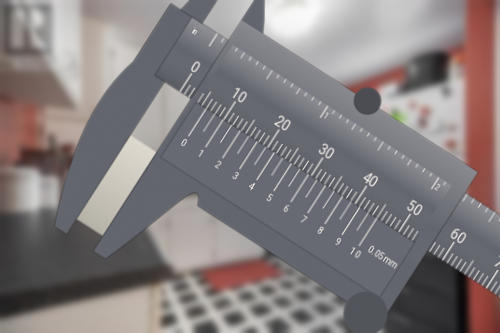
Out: 6.0; mm
